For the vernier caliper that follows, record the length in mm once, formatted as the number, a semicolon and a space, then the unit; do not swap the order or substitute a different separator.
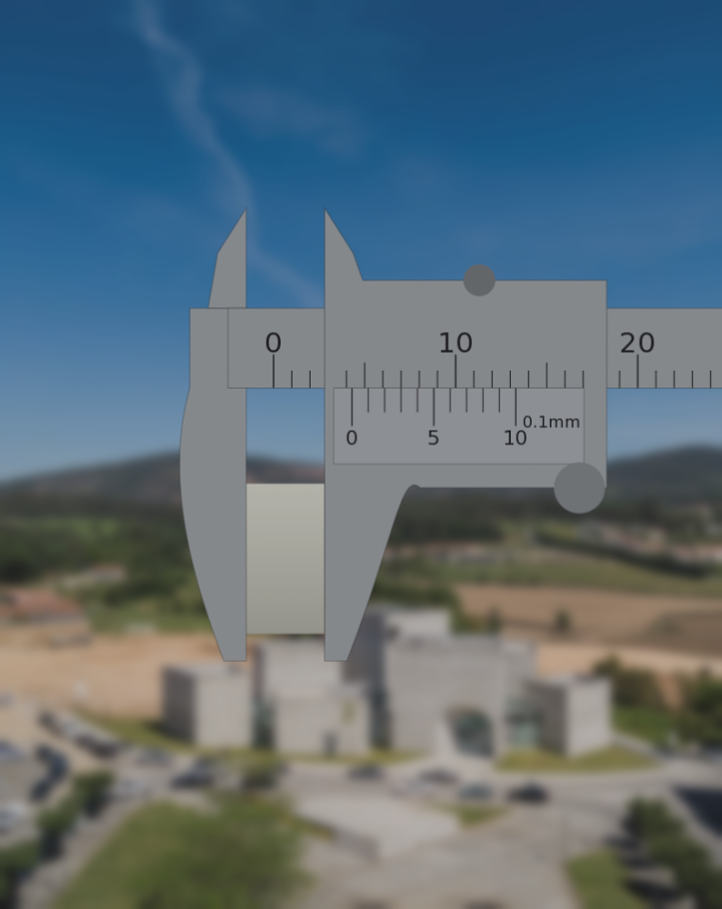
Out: 4.3; mm
